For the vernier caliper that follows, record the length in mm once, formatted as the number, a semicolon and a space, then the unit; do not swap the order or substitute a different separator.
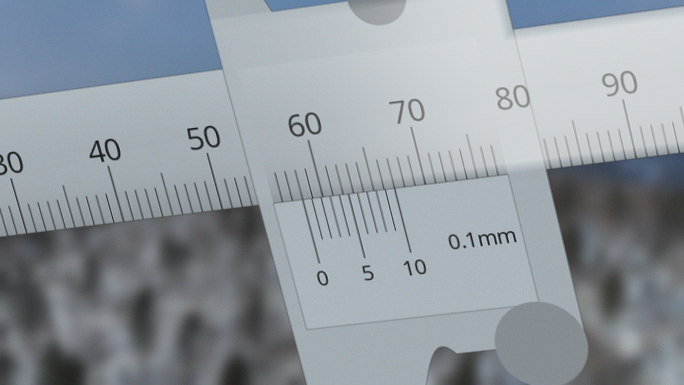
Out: 58.0; mm
